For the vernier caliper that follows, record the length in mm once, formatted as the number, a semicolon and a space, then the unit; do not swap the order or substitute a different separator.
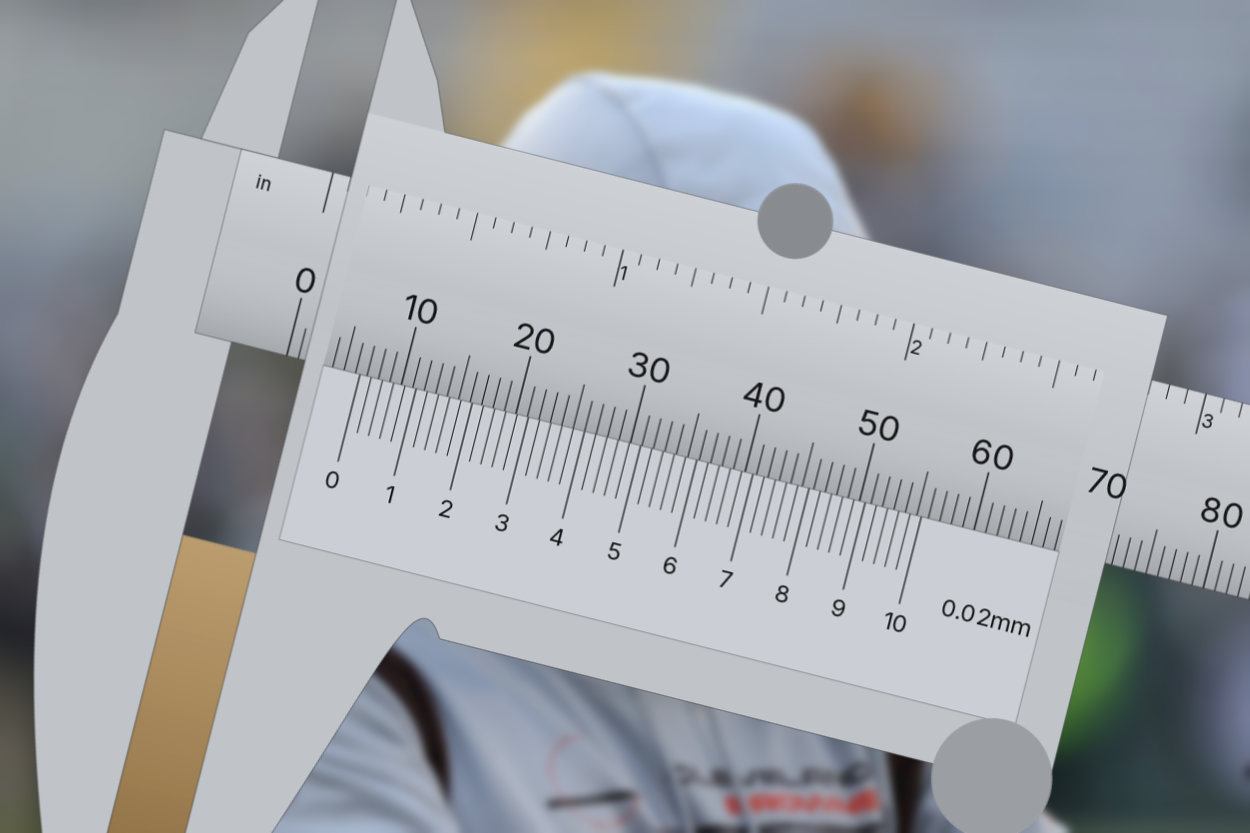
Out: 6.4; mm
